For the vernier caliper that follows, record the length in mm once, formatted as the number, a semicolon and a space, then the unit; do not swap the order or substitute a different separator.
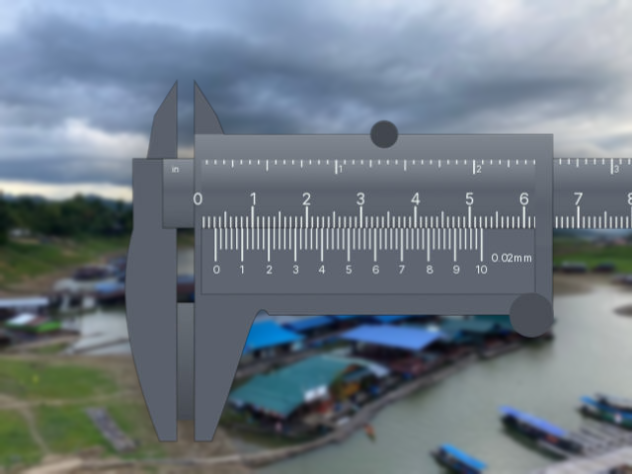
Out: 3.2; mm
